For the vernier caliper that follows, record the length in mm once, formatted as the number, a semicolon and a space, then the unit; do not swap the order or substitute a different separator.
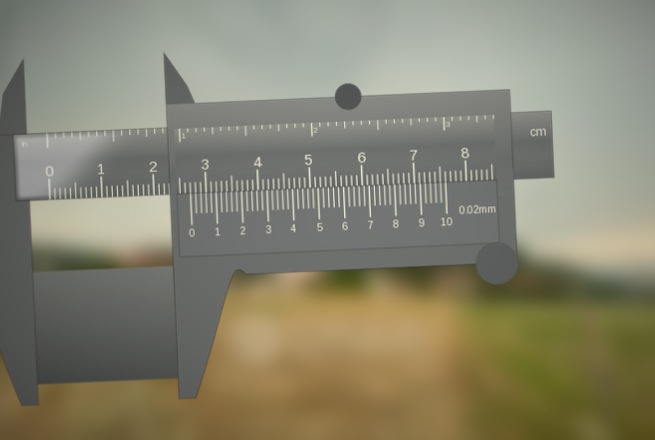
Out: 27.0; mm
